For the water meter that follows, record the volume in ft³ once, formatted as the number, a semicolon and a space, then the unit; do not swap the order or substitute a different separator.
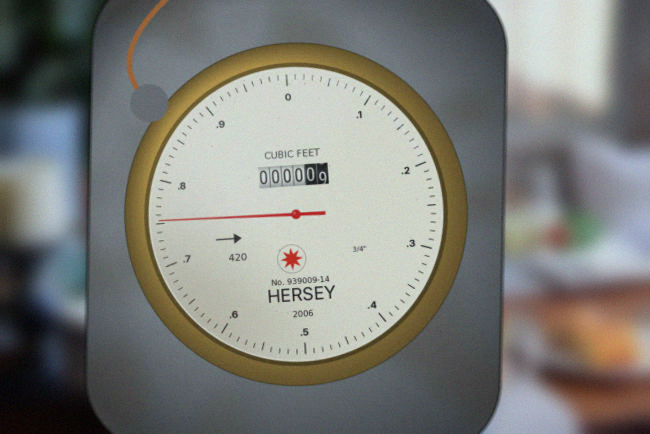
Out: 8.75; ft³
